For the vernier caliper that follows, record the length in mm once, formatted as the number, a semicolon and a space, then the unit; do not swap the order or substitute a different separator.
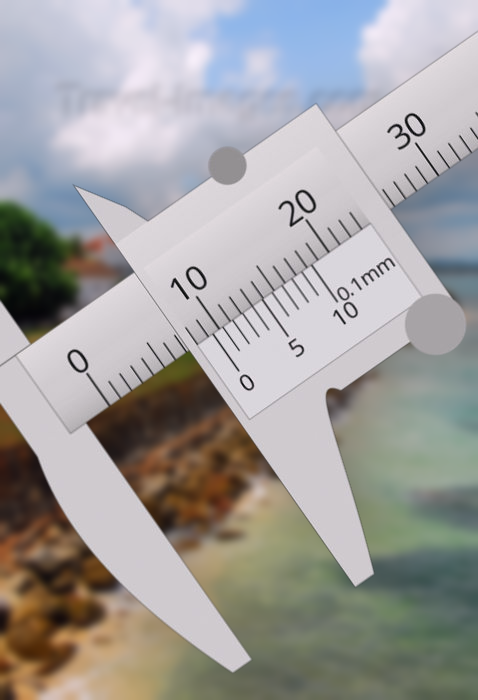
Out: 9.4; mm
